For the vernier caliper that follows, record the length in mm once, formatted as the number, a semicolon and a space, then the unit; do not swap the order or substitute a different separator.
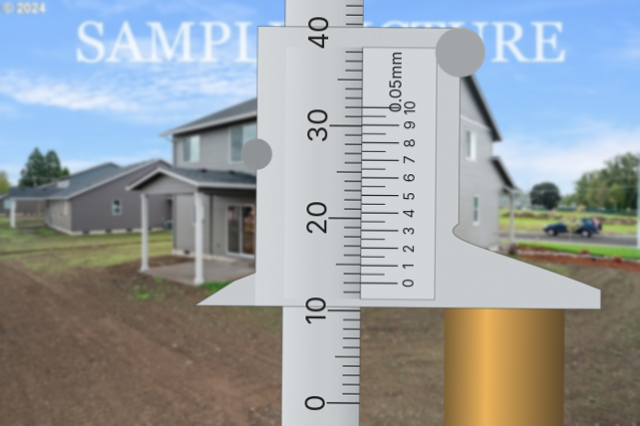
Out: 13.0; mm
